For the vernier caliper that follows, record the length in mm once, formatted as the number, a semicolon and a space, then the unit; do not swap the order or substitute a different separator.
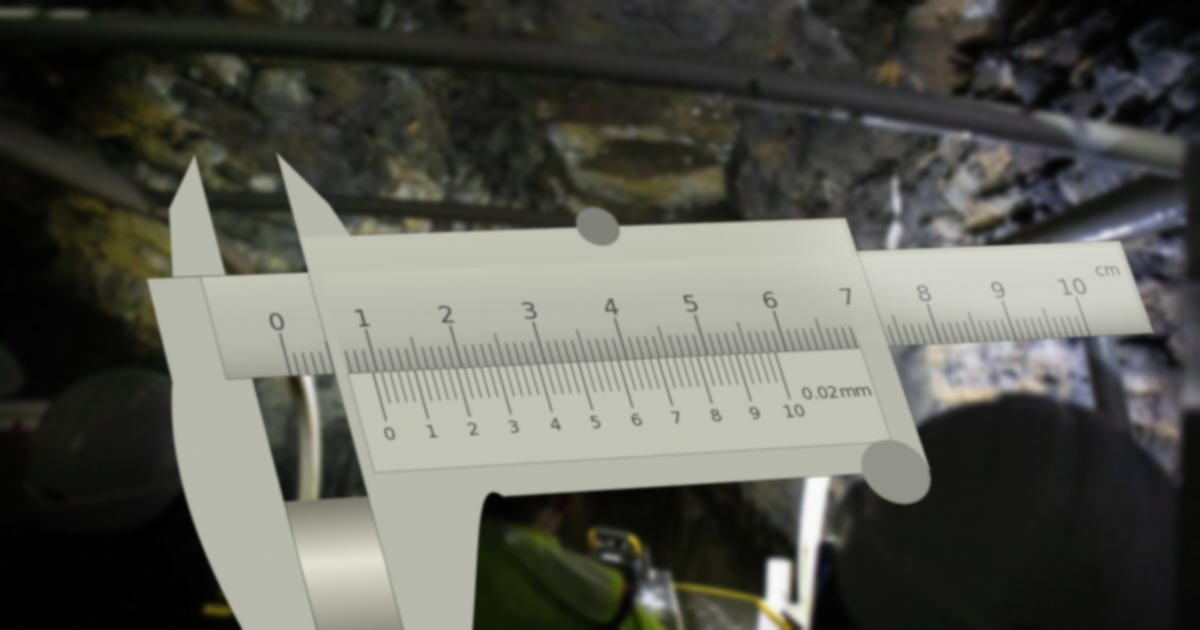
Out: 9.5; mm
